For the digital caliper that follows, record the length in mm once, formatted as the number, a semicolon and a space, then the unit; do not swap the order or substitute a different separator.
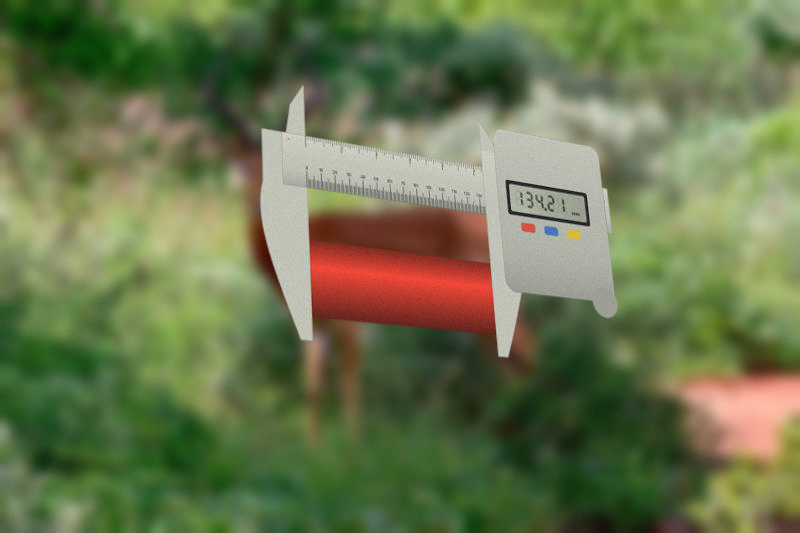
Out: 134.21; mm
